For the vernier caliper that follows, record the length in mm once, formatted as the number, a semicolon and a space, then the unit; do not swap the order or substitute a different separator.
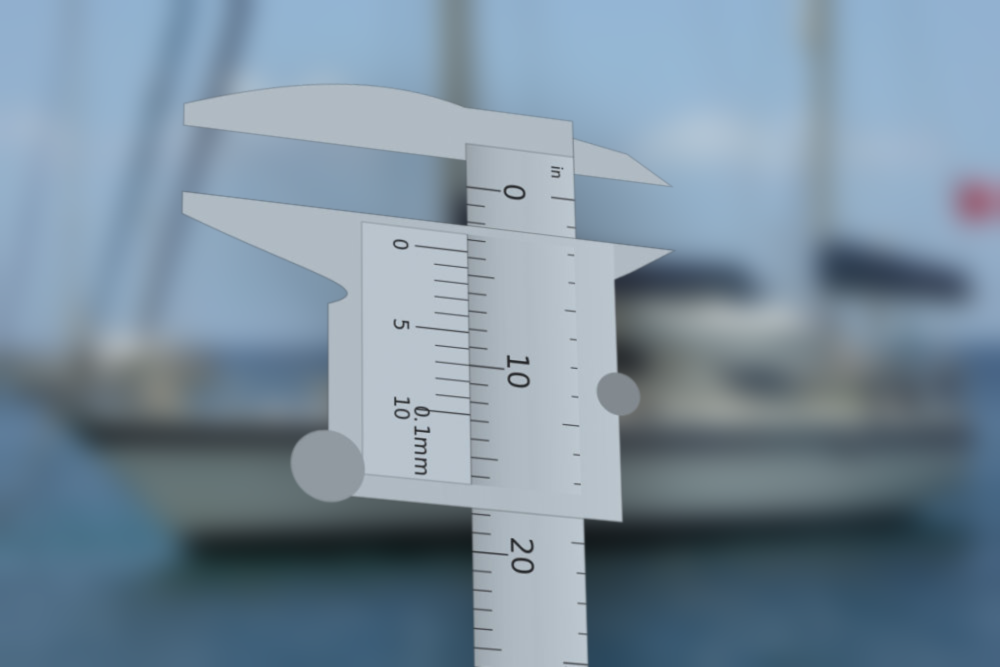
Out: 3.7; mm
